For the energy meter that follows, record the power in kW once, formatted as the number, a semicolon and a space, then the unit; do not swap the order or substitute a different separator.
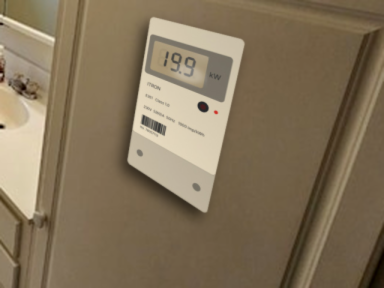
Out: 19.9; kW
